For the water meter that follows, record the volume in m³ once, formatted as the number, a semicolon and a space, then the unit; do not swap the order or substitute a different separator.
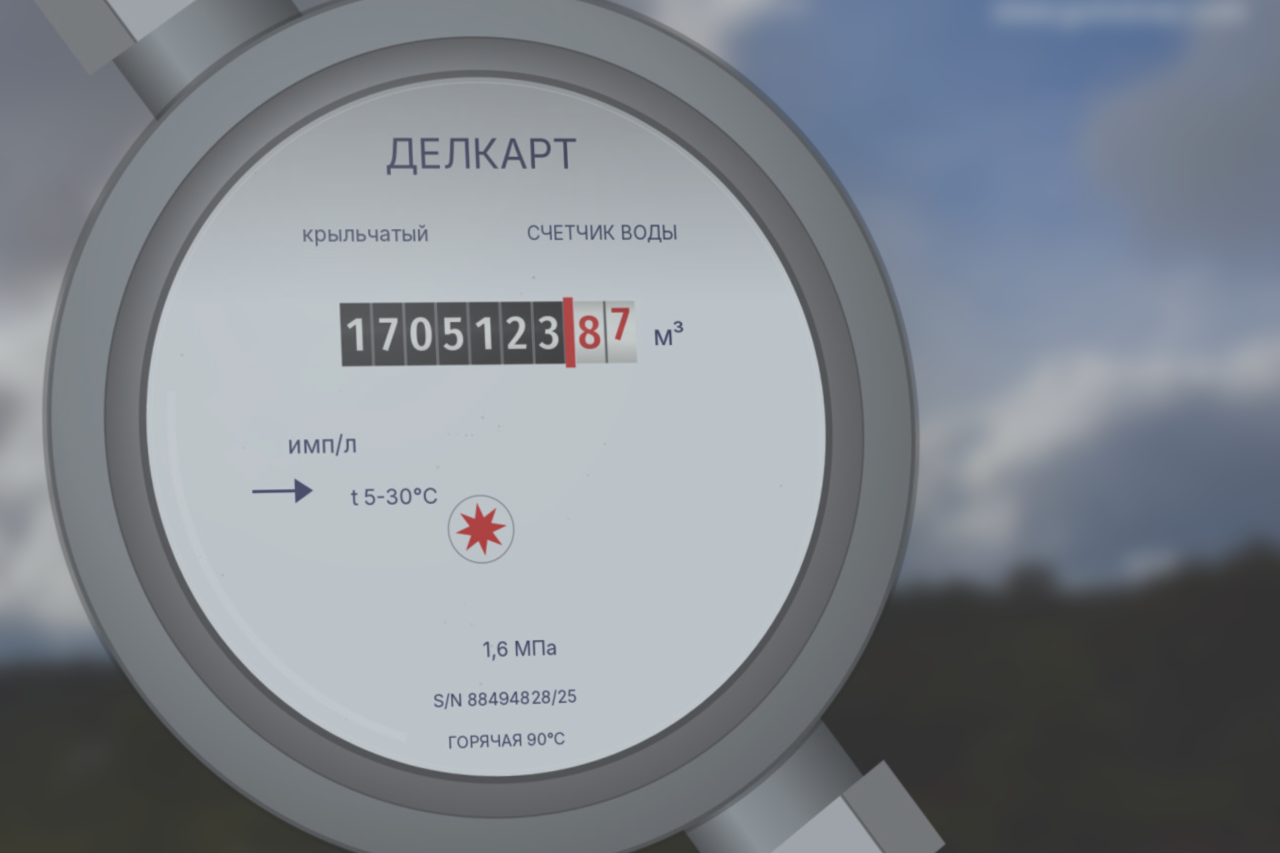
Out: 1705123.87; m³
